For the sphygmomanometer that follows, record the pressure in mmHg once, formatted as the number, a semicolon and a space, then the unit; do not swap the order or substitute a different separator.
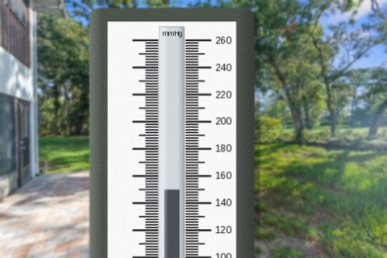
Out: 150; mmHg
